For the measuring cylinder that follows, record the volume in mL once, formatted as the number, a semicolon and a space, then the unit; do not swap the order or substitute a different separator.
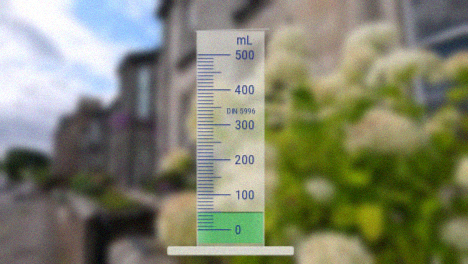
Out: 50; mL
